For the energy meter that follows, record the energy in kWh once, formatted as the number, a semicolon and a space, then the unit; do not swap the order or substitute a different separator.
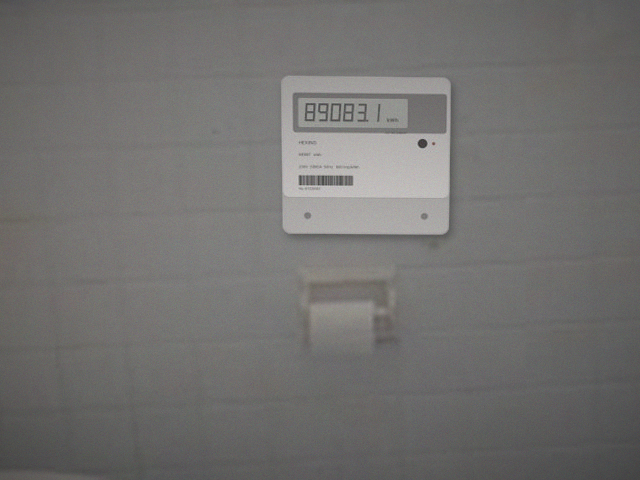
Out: 89083.1; kWh
